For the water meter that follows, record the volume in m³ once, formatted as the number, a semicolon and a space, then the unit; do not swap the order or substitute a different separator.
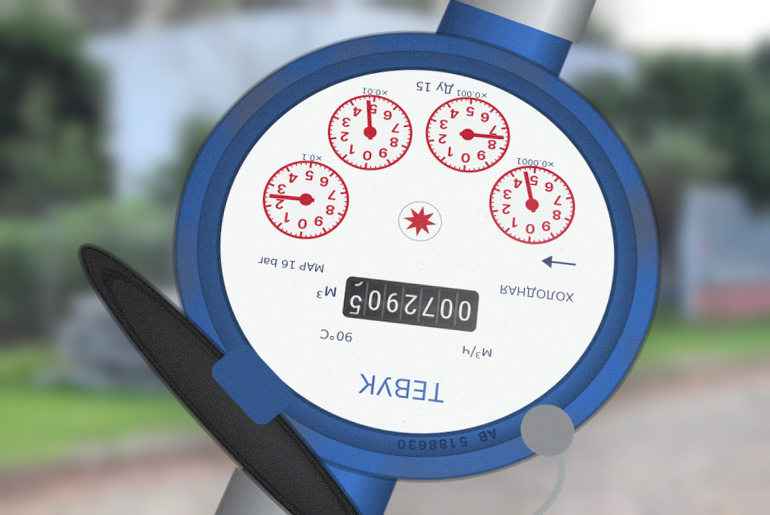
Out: 72905.2474; m³
